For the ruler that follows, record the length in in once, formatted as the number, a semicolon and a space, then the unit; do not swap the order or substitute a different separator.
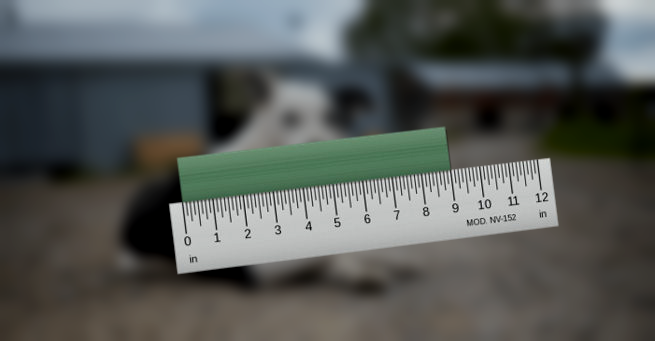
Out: 9; in
